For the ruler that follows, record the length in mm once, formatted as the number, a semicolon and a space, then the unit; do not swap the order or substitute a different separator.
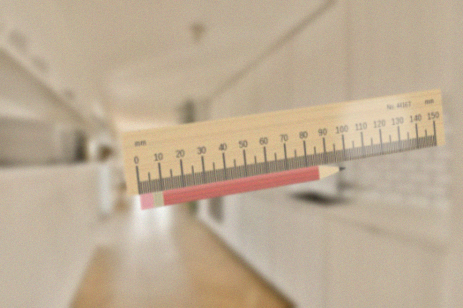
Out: 100; mm
